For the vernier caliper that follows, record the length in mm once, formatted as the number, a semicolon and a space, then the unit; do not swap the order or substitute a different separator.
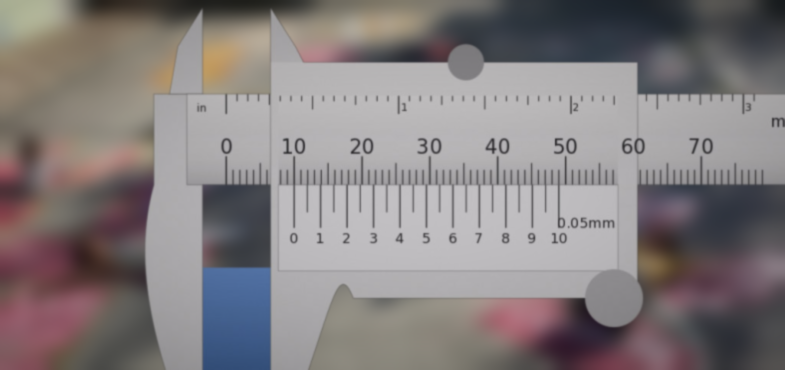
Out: 10.0; mm
